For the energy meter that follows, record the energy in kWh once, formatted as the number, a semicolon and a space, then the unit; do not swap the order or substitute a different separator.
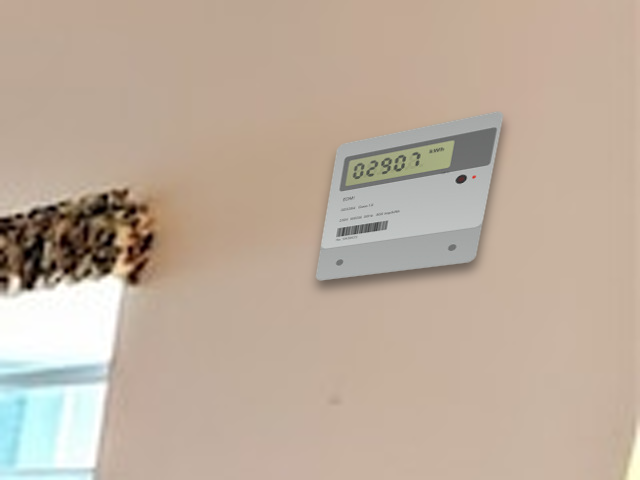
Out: 2907; kWh
